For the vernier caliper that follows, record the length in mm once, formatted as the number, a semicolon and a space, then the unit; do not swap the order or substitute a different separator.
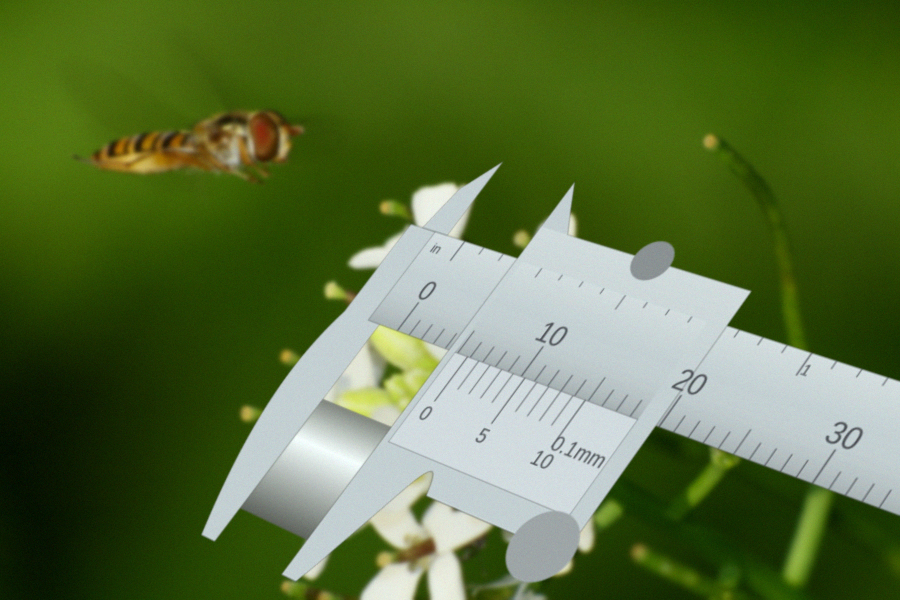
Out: 5.8; mm
